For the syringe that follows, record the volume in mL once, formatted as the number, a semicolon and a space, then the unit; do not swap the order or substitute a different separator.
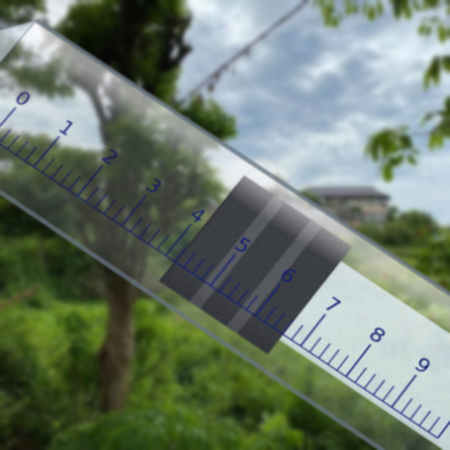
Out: 4.2; mL
